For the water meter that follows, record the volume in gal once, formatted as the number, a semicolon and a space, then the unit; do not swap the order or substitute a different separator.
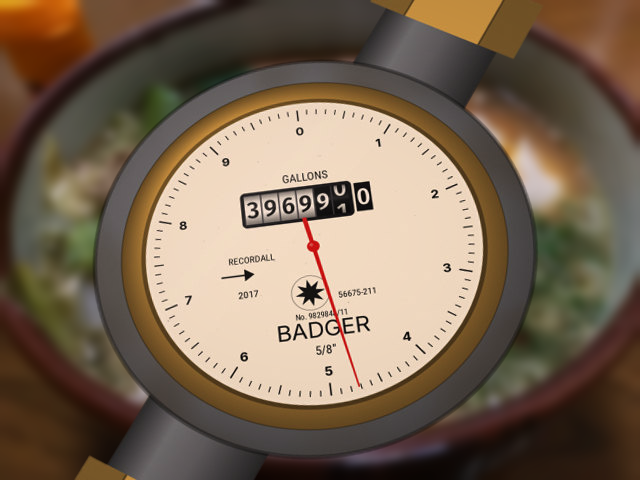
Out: 3969904.7; gal
